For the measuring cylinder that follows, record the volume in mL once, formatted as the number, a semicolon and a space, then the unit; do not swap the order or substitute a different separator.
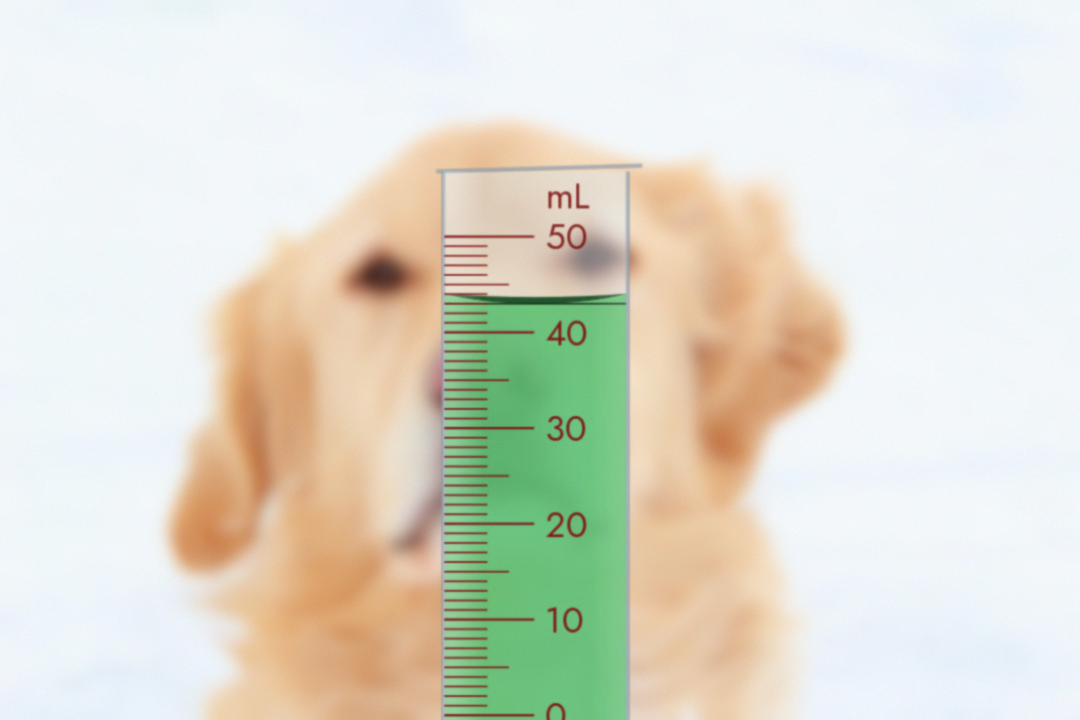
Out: 43; mL
